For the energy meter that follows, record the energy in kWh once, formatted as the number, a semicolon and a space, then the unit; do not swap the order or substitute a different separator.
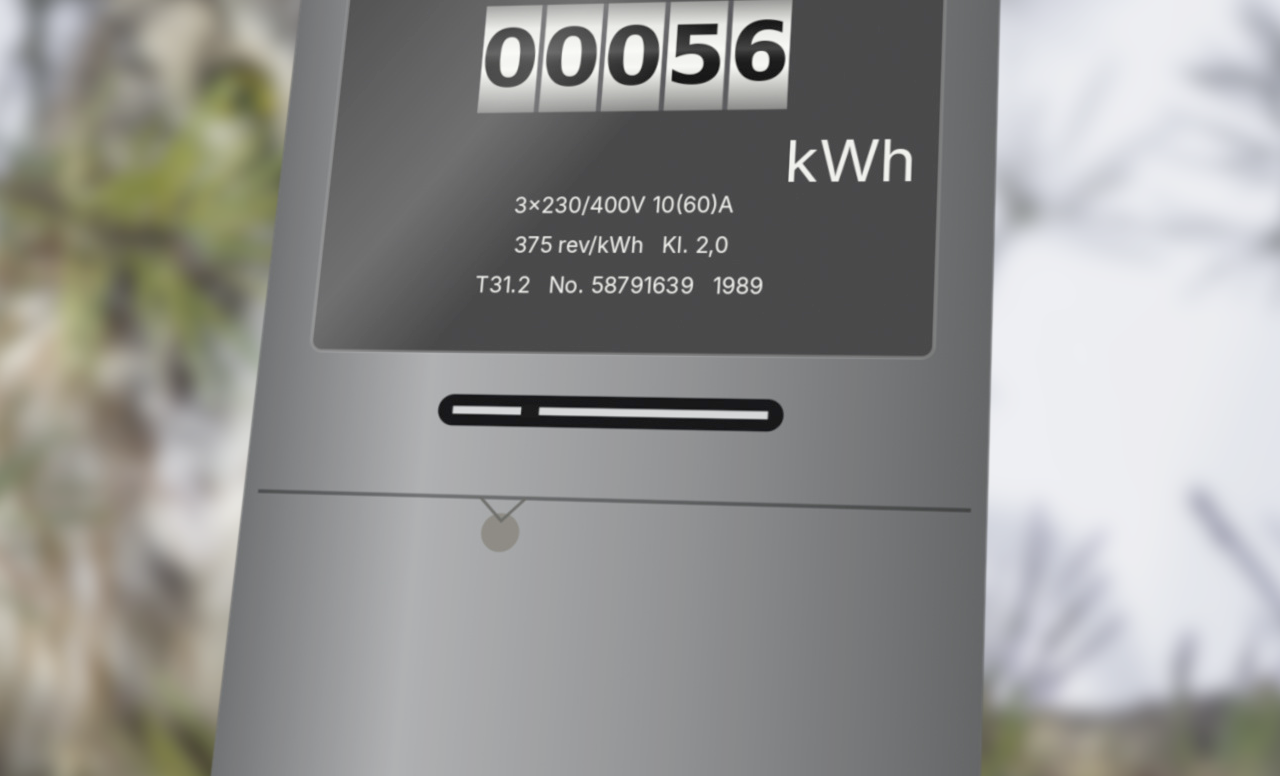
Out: 56; kWh
